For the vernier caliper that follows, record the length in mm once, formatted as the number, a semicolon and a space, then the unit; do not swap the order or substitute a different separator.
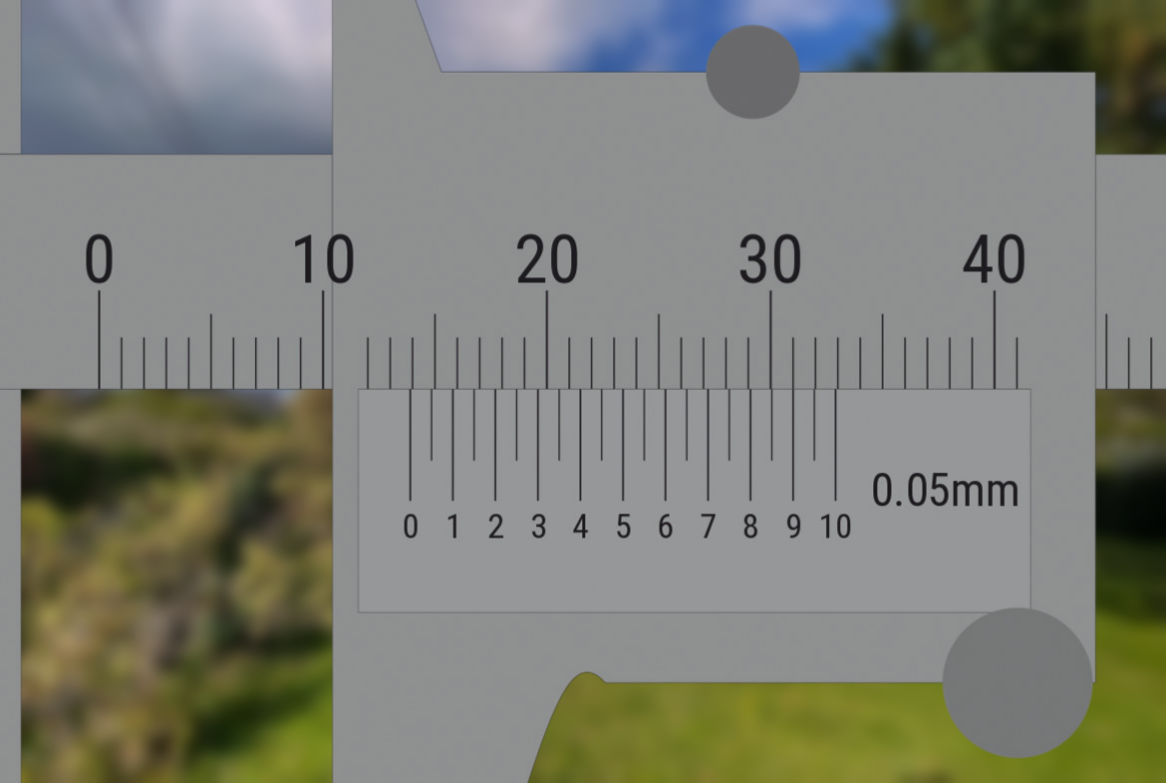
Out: 13.9; mm
